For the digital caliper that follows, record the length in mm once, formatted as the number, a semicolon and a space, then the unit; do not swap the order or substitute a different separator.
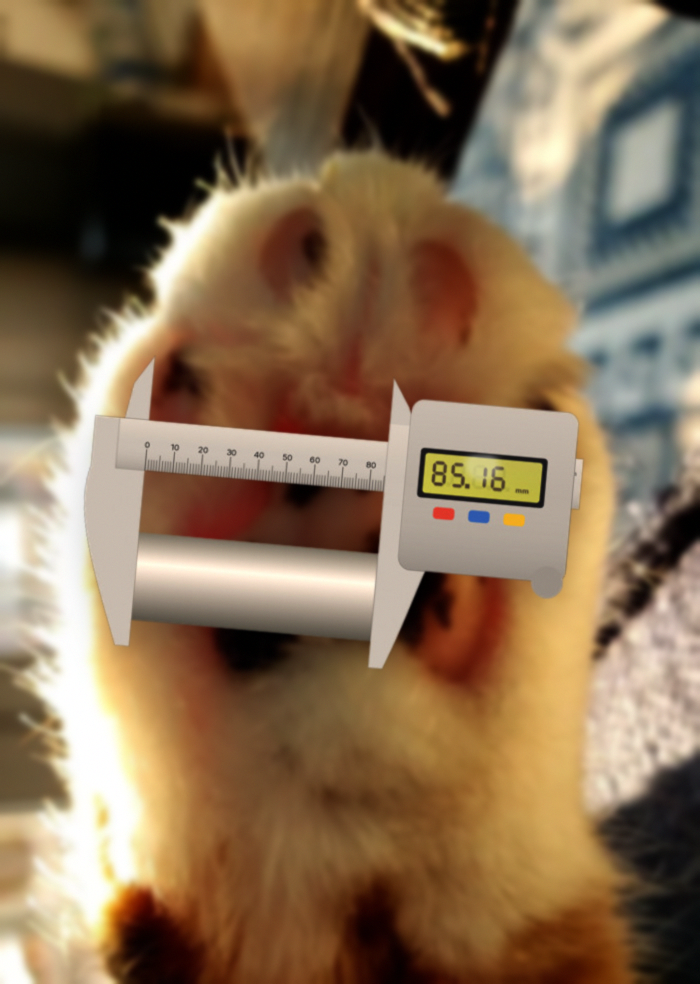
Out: 85.16; mm
